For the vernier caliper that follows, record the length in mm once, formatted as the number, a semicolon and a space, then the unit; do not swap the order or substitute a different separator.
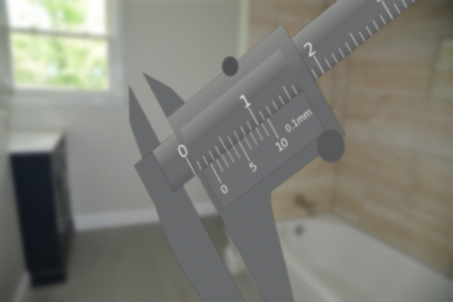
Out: 2.4; mm
